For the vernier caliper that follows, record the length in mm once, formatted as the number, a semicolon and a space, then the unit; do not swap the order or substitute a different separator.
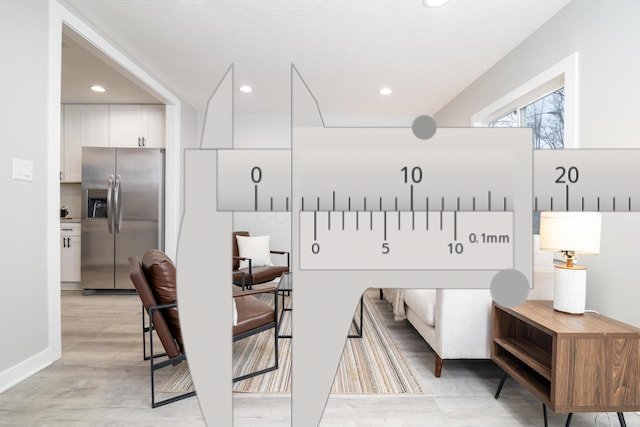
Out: 3.8; mm
